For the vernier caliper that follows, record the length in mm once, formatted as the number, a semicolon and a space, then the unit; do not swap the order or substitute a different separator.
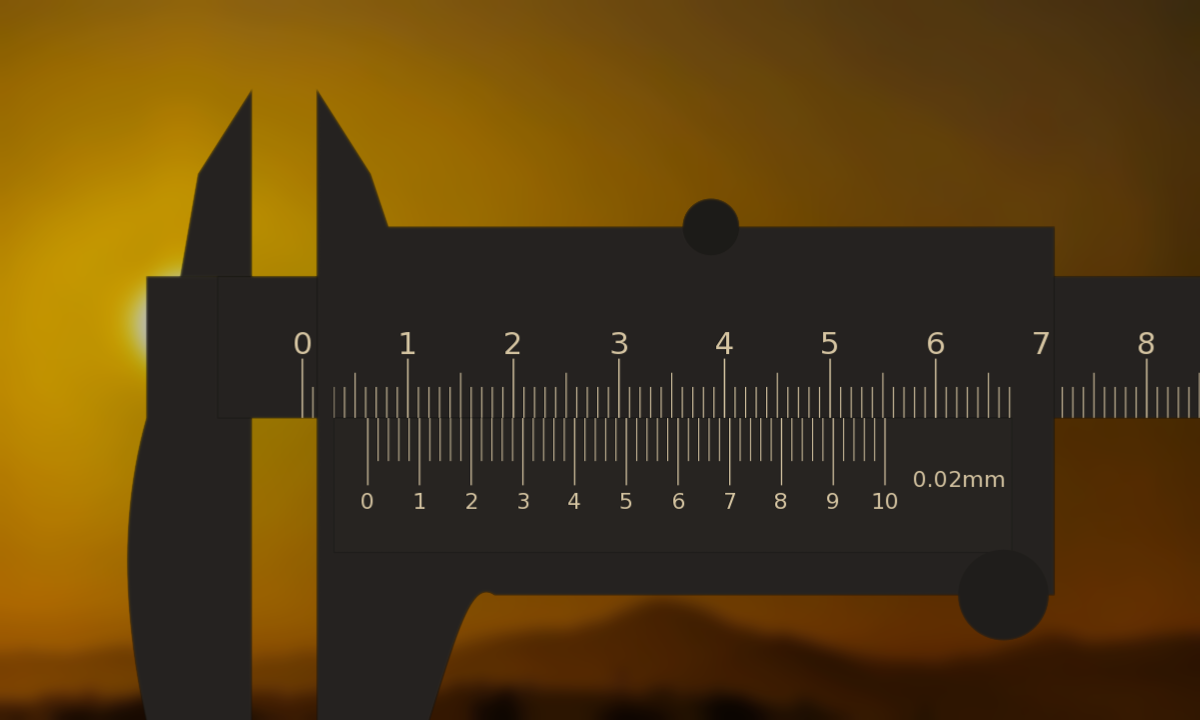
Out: 6.2; mm
